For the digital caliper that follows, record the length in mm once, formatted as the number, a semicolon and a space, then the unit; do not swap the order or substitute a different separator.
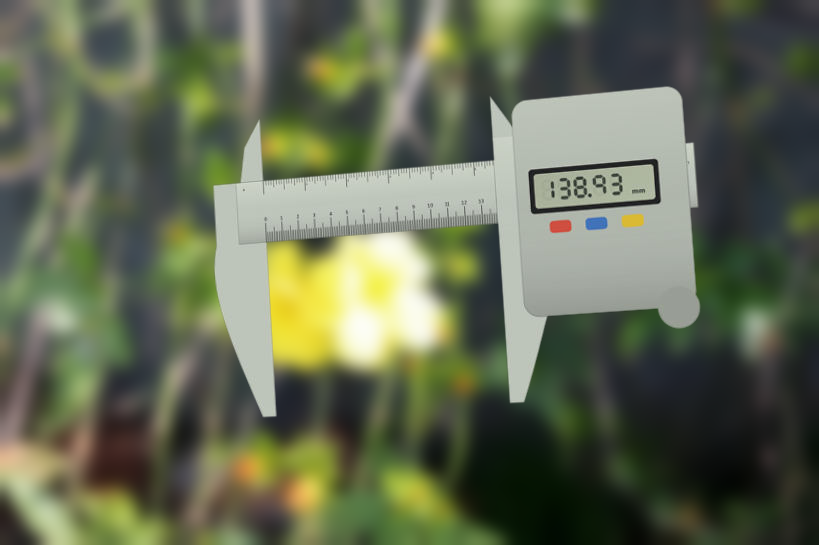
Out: 138.93; mm
